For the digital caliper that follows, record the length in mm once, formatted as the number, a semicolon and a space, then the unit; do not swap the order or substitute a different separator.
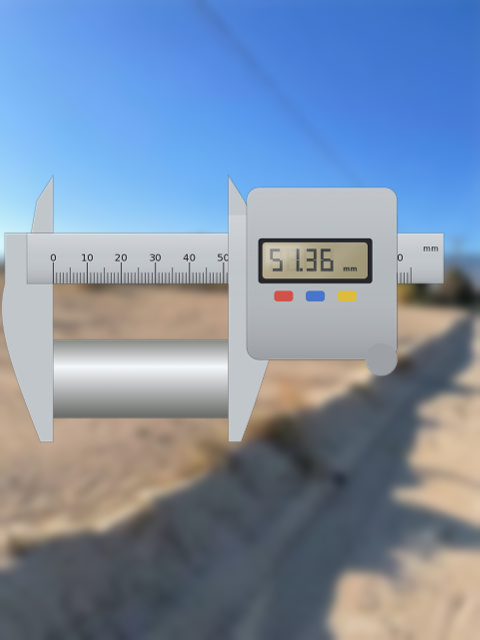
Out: 51.36; mm
